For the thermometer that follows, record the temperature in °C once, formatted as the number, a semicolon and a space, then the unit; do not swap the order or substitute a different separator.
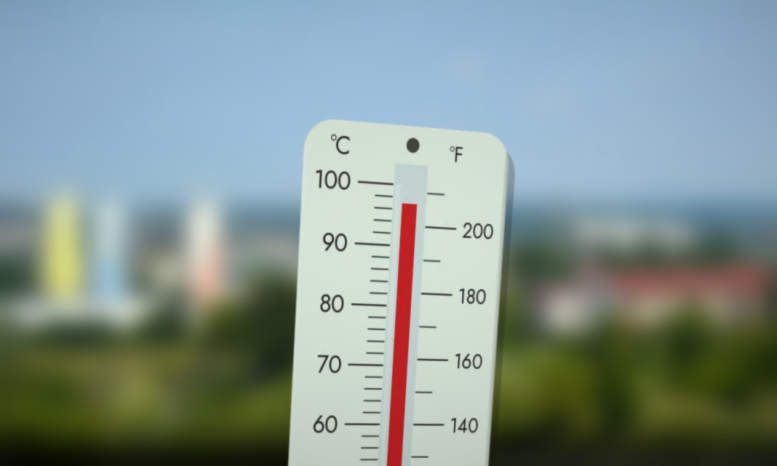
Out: 97; °C
